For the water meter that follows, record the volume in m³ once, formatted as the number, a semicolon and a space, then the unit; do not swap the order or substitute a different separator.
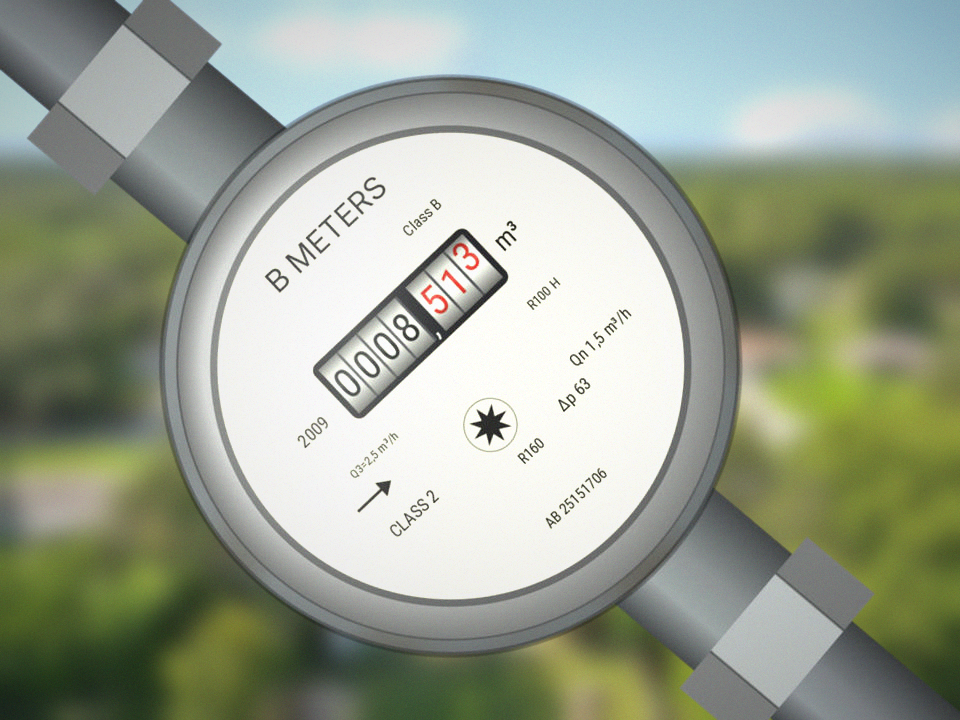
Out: 8.513; m³
